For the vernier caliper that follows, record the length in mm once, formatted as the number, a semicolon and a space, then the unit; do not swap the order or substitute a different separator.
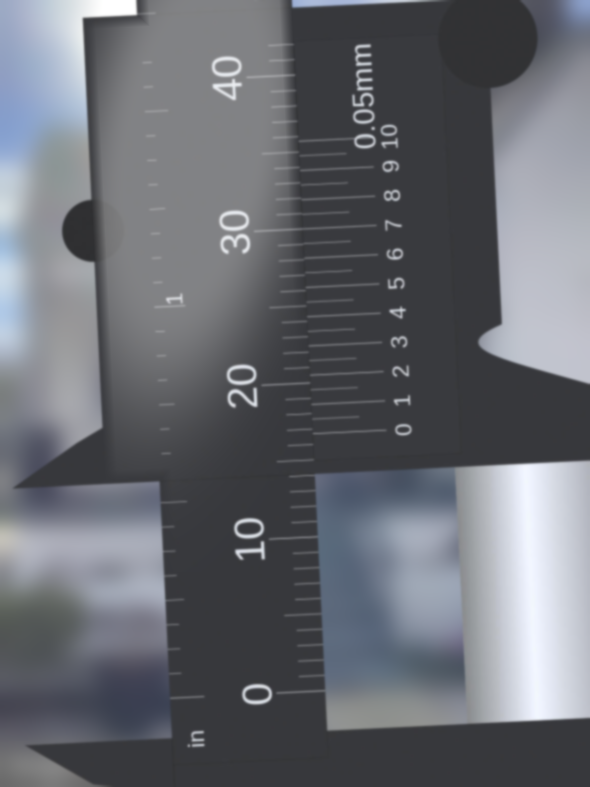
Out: 16.7; mm
